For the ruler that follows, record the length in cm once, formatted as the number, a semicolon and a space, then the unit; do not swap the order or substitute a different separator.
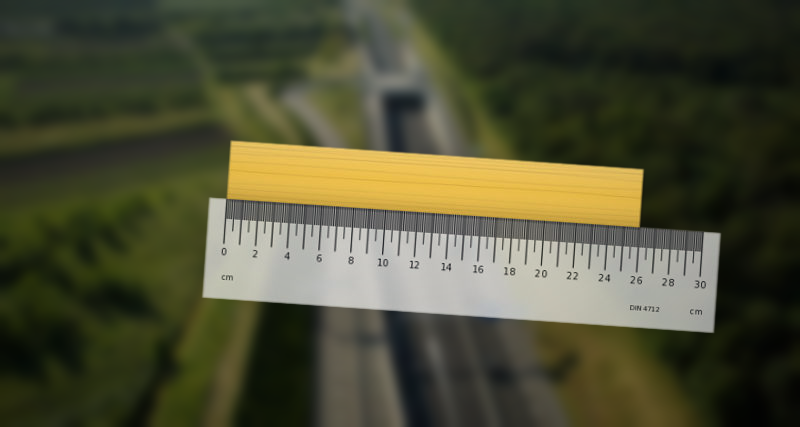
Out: 26; cm
